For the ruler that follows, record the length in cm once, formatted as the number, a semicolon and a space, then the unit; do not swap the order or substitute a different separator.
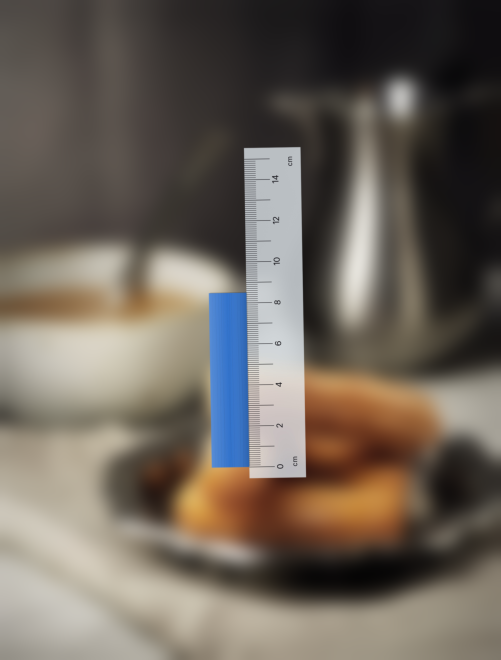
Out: 8.5; cm
